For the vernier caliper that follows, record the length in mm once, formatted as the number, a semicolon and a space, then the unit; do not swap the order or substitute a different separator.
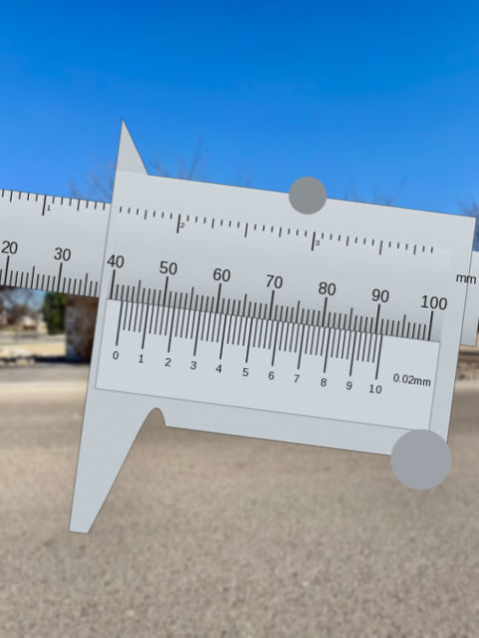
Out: 42.2; mm
